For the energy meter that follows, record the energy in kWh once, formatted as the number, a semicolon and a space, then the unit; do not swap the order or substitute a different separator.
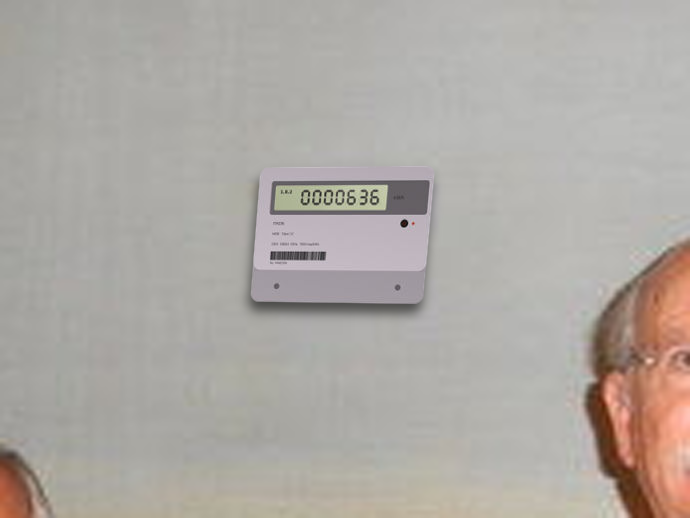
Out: 636; kWh
